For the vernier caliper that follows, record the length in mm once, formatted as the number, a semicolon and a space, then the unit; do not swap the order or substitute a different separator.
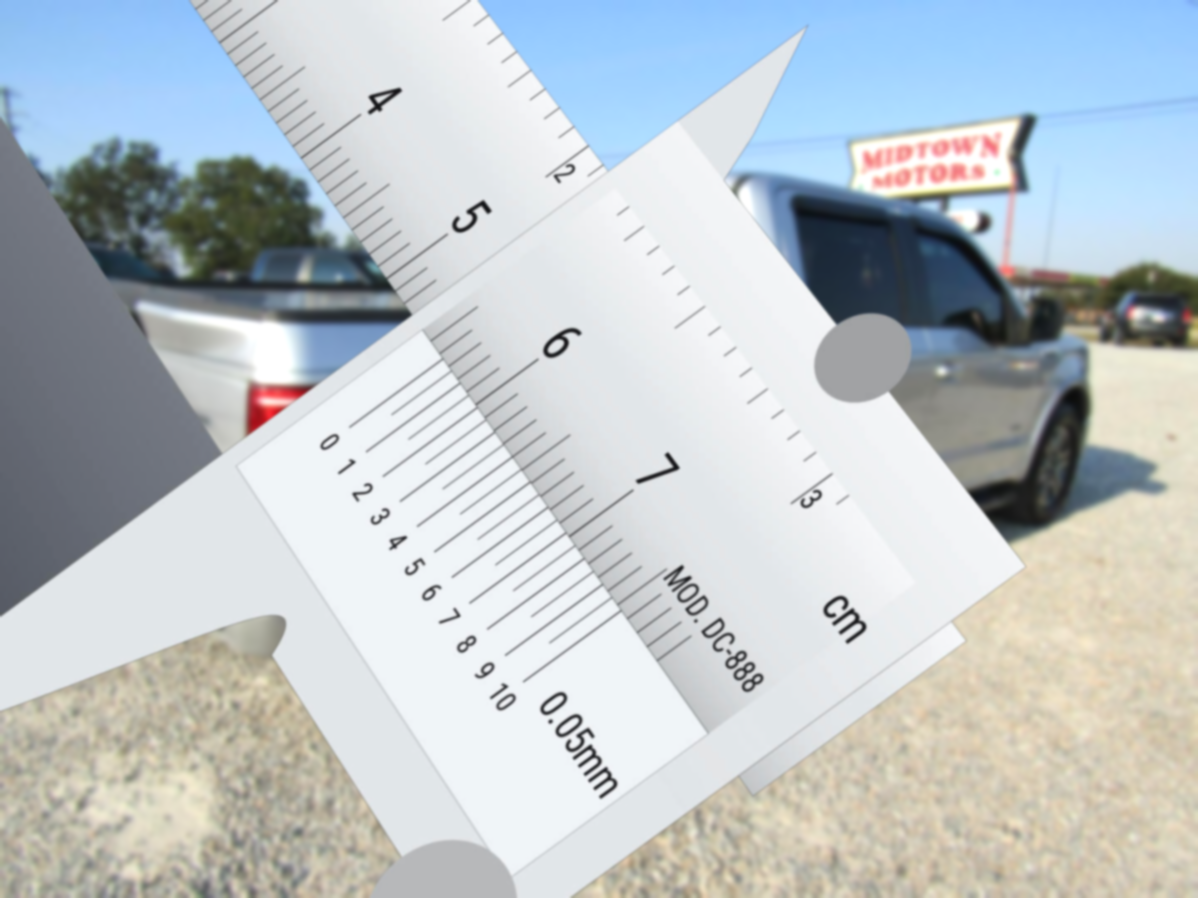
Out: 56.4; mm
